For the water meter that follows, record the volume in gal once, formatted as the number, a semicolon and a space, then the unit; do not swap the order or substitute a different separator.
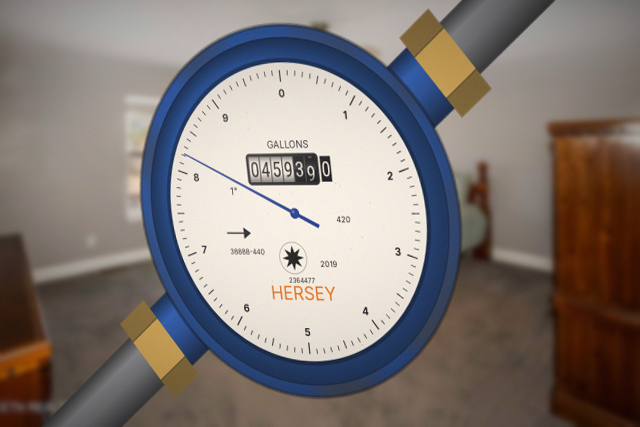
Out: 459388.2; gal
